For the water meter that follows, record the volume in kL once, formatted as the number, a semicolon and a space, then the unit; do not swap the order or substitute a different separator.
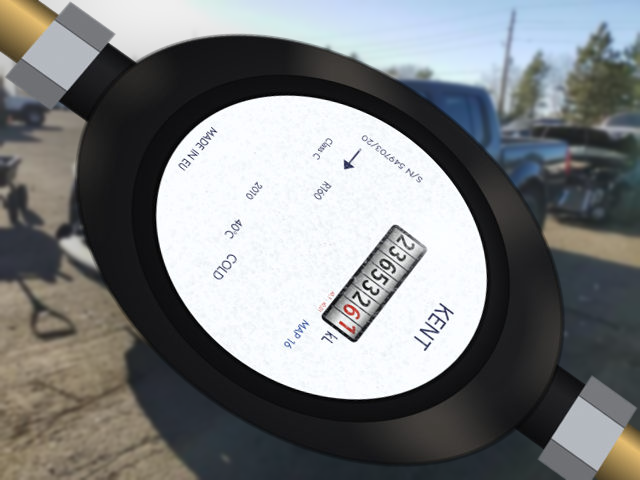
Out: 236532.61; kL
